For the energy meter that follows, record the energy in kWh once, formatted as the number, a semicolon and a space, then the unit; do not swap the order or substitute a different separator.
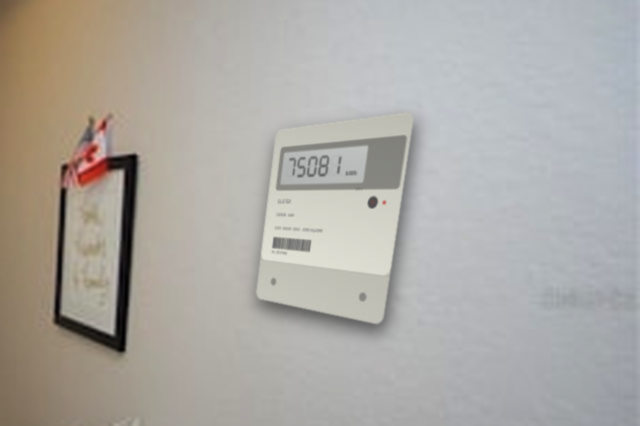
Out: 75081; kWh
